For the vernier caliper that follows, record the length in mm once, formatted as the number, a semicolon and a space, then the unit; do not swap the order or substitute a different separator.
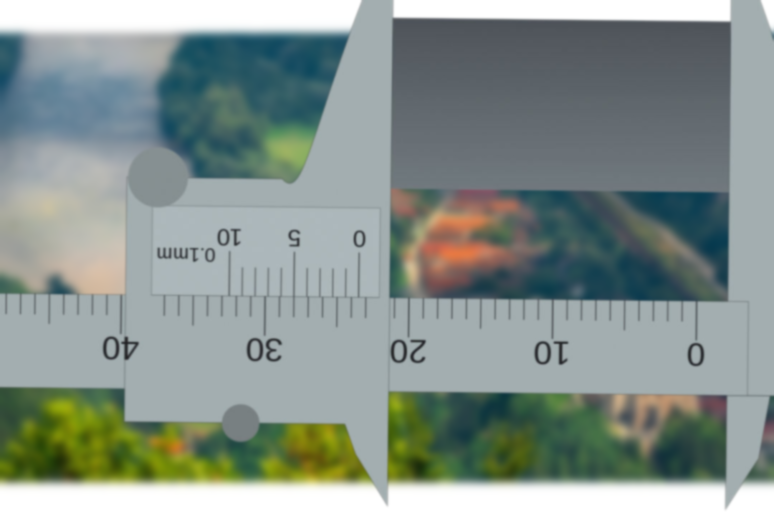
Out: 23.5; mm
